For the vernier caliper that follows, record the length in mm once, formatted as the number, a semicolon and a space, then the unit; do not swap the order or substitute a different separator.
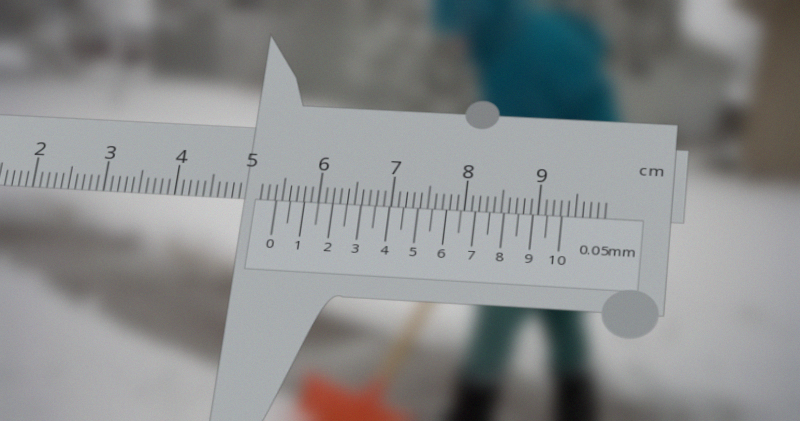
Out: 54.2; mm
